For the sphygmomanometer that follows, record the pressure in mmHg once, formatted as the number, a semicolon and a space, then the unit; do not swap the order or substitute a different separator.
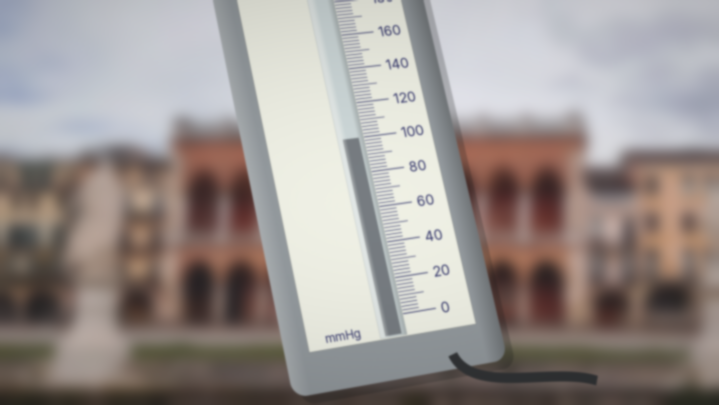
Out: 100; mmHg
